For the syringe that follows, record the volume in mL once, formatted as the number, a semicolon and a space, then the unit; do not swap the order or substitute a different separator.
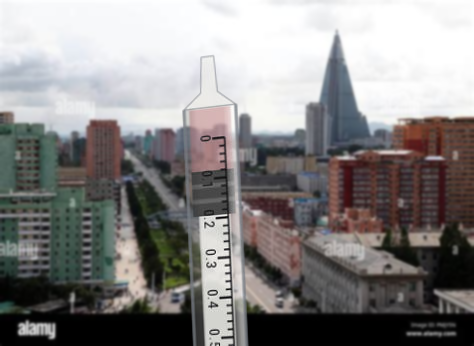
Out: 0.08; mL
